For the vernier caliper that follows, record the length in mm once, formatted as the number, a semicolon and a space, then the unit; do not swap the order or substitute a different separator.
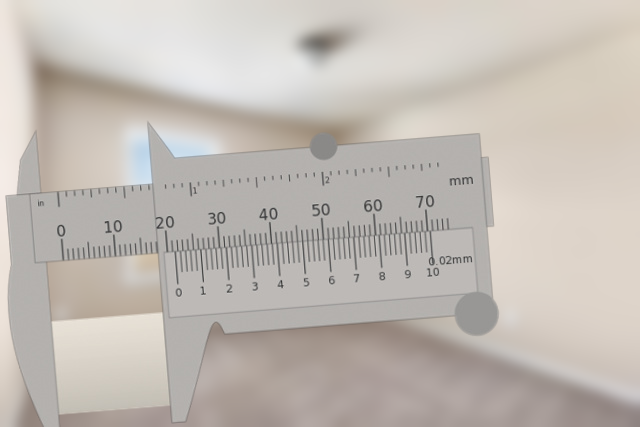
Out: 21.5; mm
